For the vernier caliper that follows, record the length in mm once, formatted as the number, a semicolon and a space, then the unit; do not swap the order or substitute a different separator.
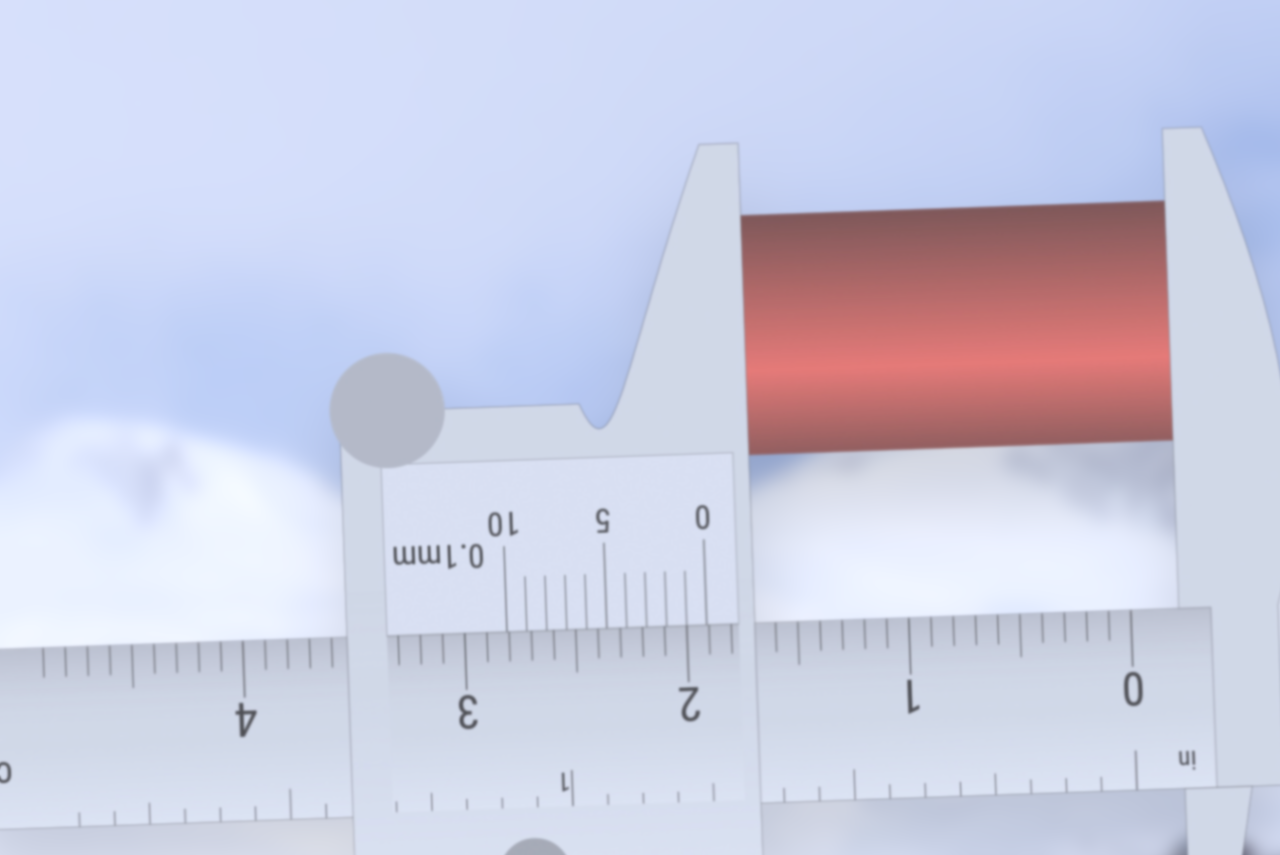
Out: 19.1; mm
